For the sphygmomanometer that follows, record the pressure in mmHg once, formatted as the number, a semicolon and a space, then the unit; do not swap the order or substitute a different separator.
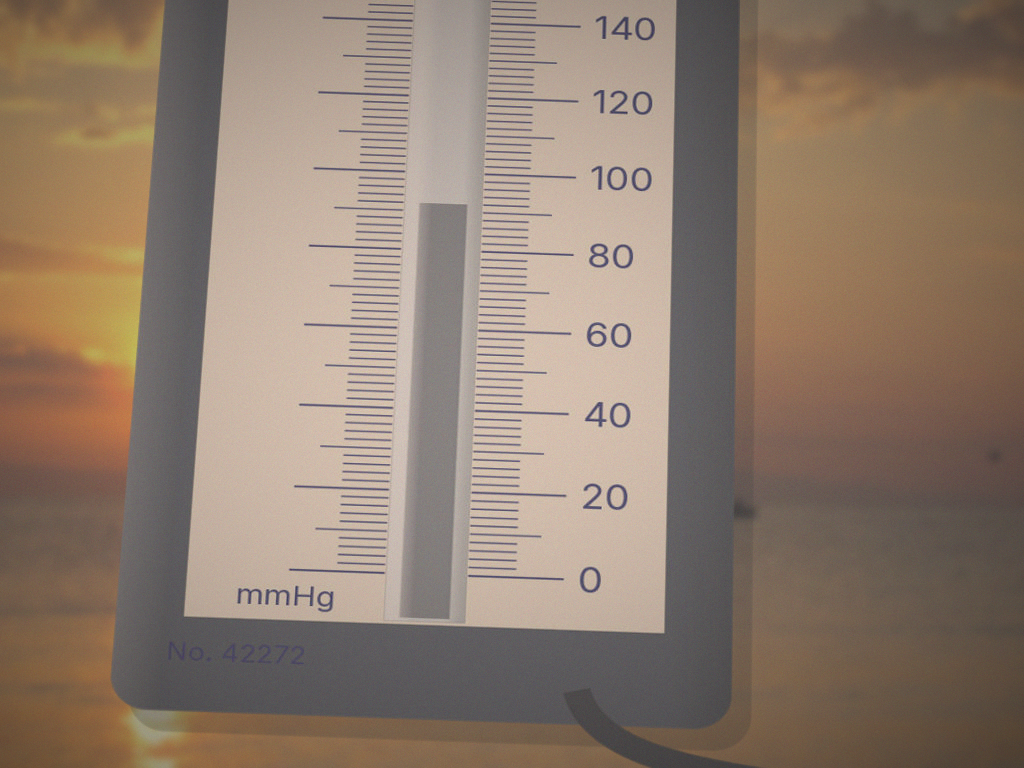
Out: 92; mmHg
